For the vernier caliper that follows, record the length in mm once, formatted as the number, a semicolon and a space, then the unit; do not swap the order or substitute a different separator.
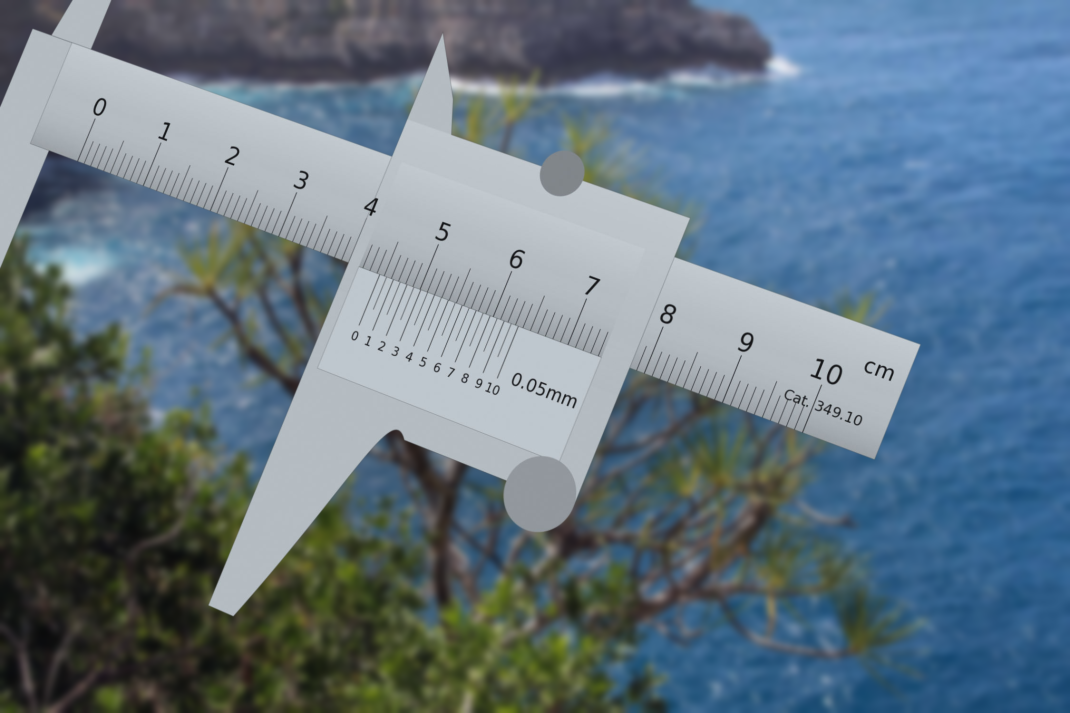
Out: 44.4; mm
